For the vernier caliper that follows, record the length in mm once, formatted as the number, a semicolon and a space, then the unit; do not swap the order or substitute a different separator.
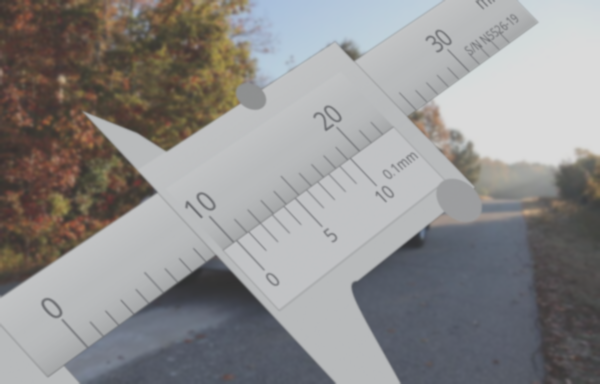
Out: 10.2; mm
